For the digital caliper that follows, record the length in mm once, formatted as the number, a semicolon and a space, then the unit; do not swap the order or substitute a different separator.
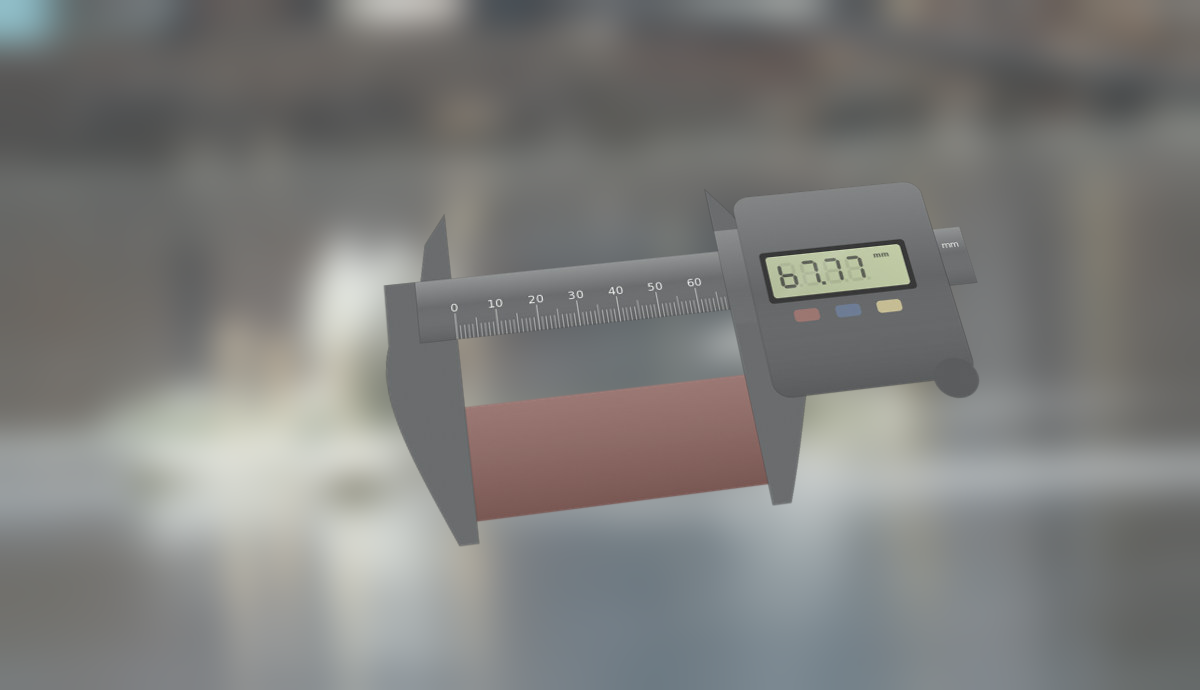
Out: 67.77; mm
